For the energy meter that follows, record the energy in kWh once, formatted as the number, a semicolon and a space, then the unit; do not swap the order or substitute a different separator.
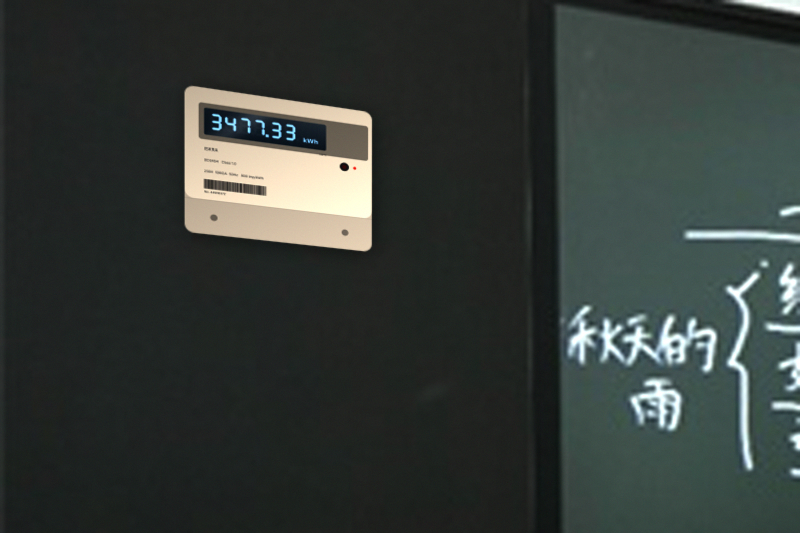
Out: 3477.33; kWh
